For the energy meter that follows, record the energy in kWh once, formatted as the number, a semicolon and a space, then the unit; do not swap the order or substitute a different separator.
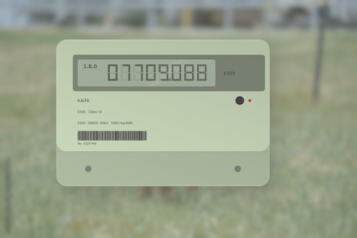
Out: 7709.088; kWh
